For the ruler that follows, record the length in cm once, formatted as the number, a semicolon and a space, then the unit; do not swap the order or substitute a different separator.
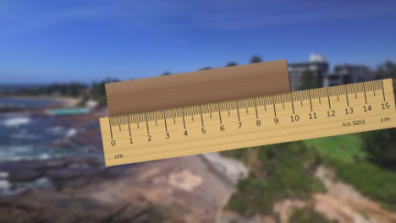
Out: 10; cm
